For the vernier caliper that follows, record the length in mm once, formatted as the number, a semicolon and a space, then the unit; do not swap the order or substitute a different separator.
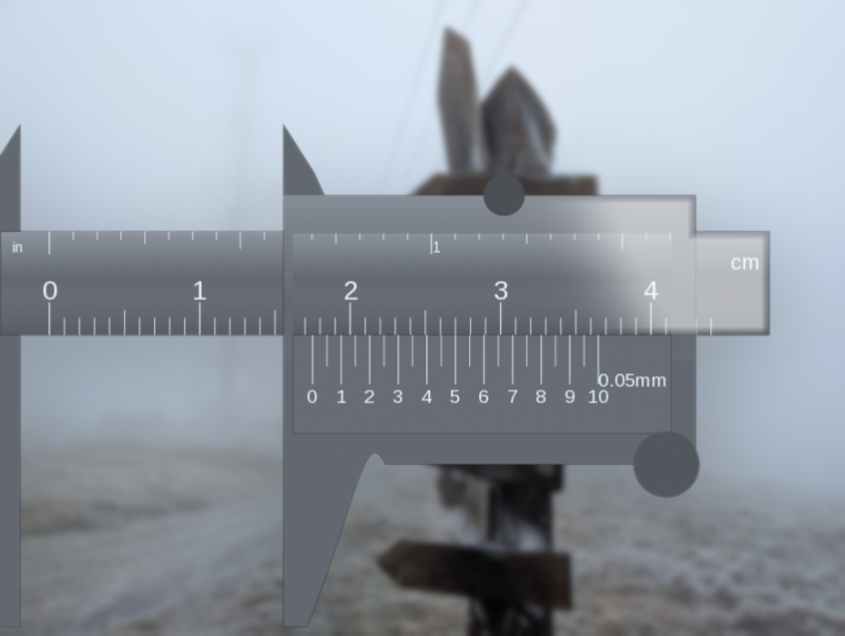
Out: 17.5; mm
